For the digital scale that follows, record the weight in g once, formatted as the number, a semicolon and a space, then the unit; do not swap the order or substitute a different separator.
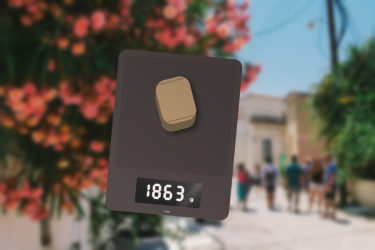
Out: 1863; g
